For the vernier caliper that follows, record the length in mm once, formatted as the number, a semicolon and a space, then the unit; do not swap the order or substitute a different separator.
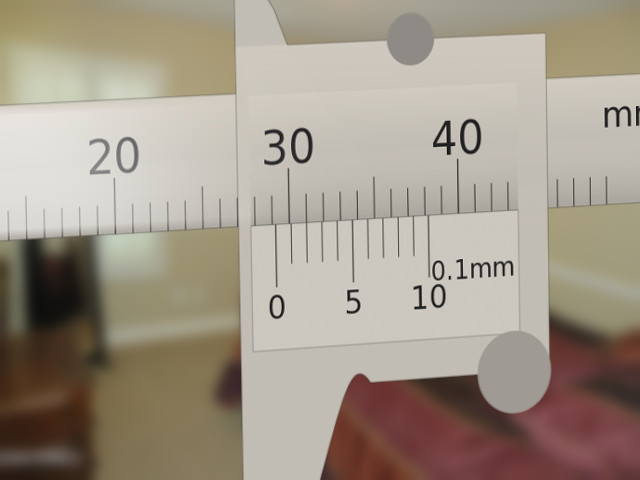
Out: 29.2; mm
